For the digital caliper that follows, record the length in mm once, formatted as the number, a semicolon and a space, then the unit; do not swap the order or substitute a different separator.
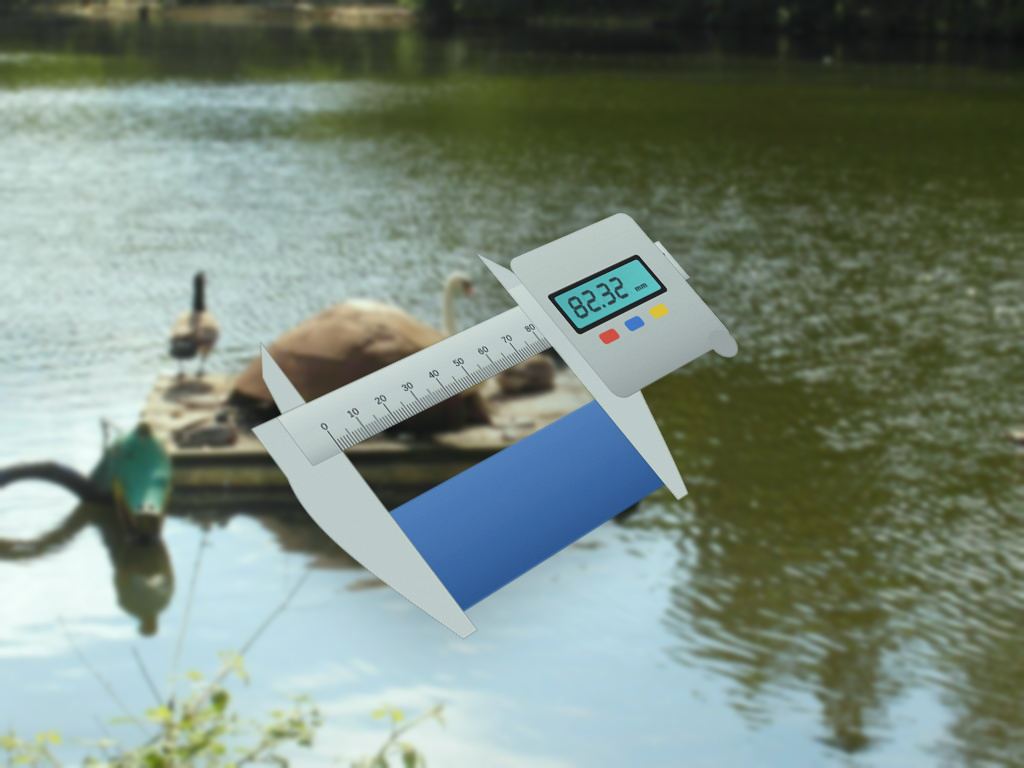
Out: 82.32; mm
